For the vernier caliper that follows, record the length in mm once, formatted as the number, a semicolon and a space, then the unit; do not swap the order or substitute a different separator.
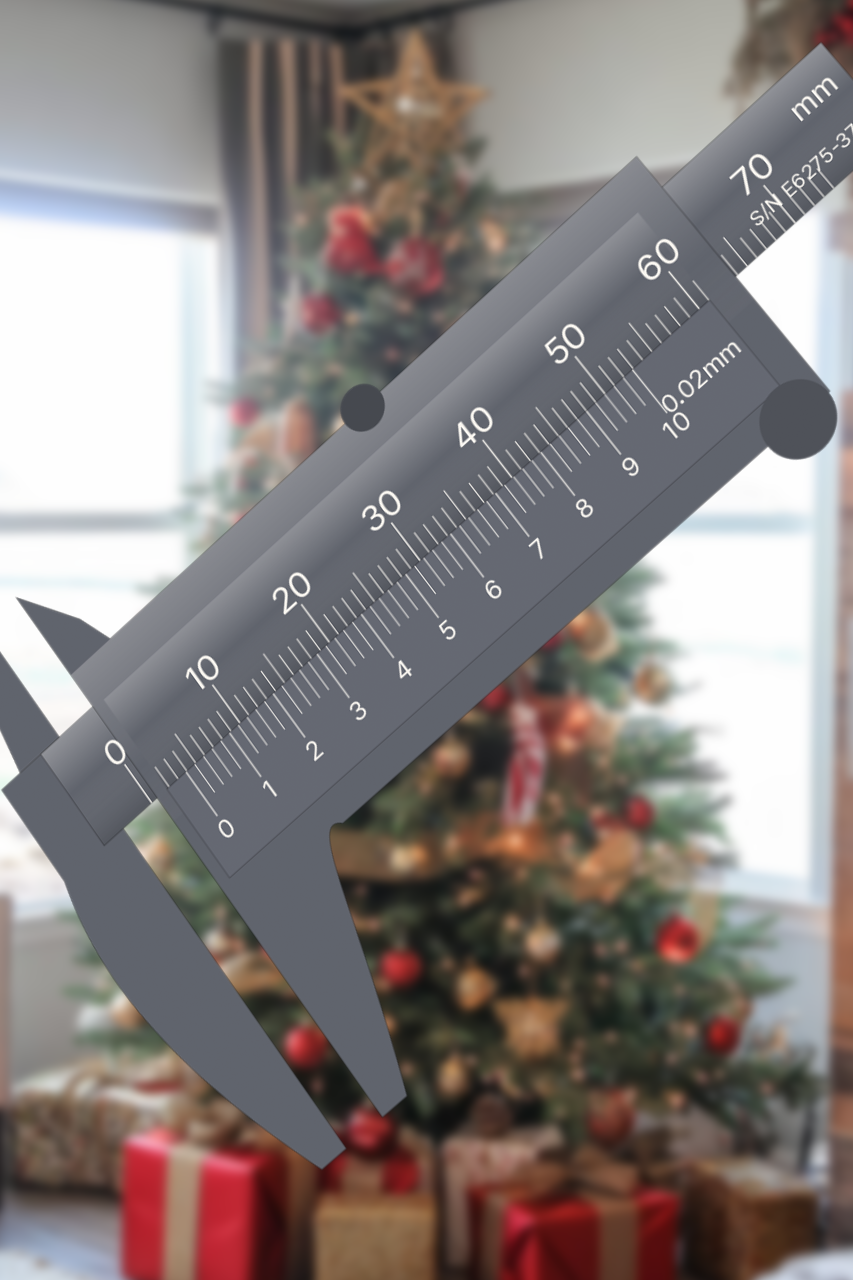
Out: 3.9; mm
